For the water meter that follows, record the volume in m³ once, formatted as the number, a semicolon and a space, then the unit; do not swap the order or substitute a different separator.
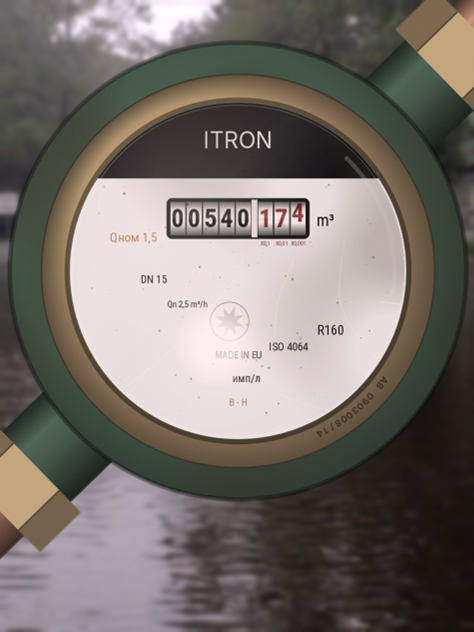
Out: 540.174; m³
